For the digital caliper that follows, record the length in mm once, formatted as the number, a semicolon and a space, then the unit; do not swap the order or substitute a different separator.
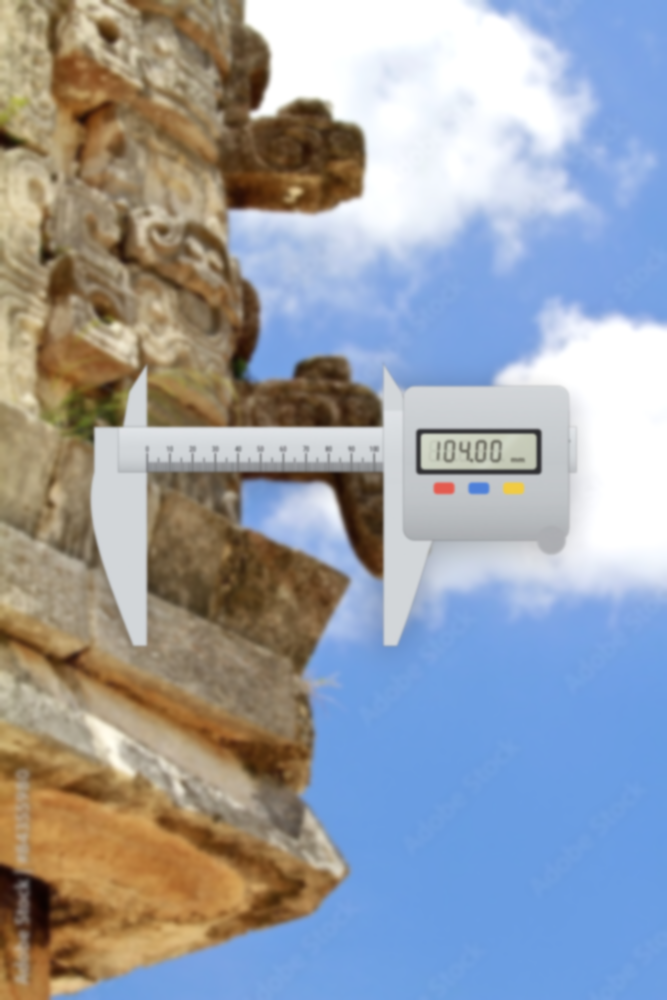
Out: 104.00; mm
